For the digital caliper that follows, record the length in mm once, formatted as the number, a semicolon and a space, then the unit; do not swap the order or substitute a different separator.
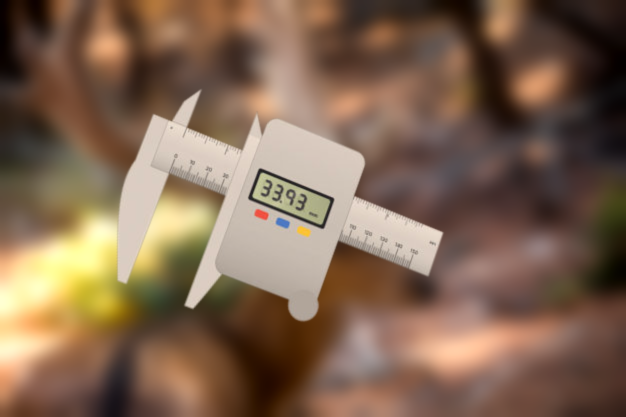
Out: 33.93; mm
